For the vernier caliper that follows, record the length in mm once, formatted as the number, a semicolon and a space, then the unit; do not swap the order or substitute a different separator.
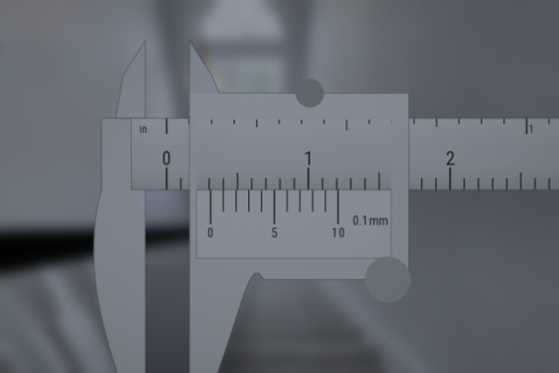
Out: 3.1; mm
